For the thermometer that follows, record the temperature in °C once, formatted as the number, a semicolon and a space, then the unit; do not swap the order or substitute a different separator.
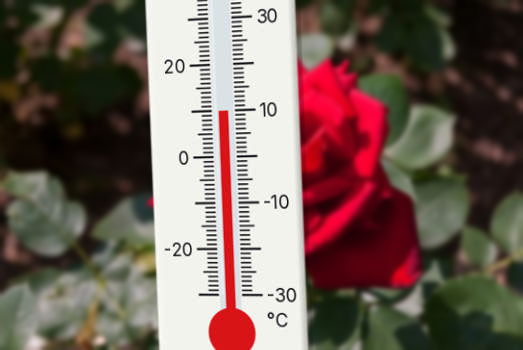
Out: 10; °C
